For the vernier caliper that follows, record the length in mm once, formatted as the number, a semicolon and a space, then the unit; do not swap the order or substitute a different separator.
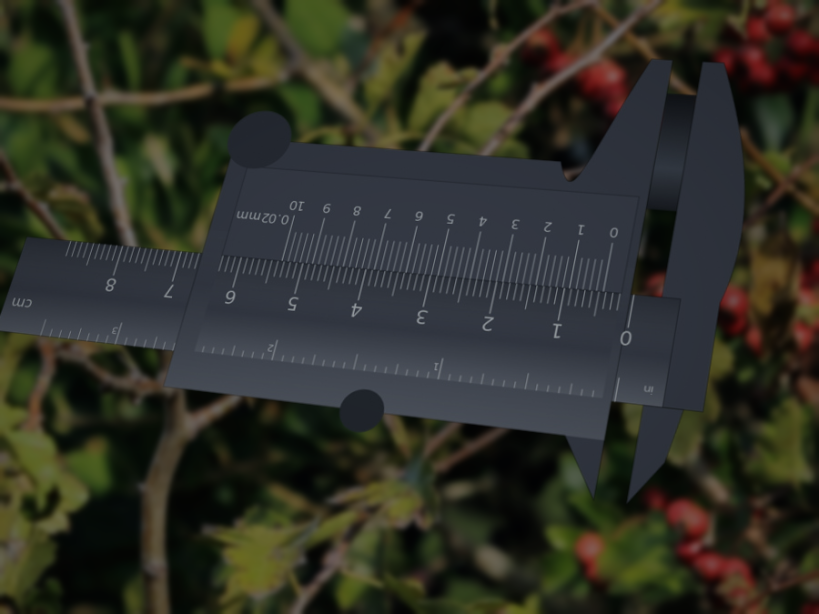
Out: 4.4; mm
